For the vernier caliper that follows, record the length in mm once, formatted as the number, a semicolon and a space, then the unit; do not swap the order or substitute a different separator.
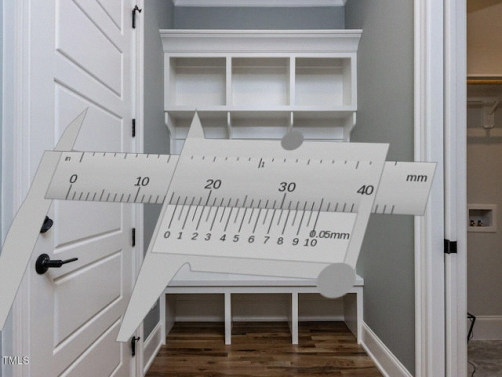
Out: 16.0; mm
